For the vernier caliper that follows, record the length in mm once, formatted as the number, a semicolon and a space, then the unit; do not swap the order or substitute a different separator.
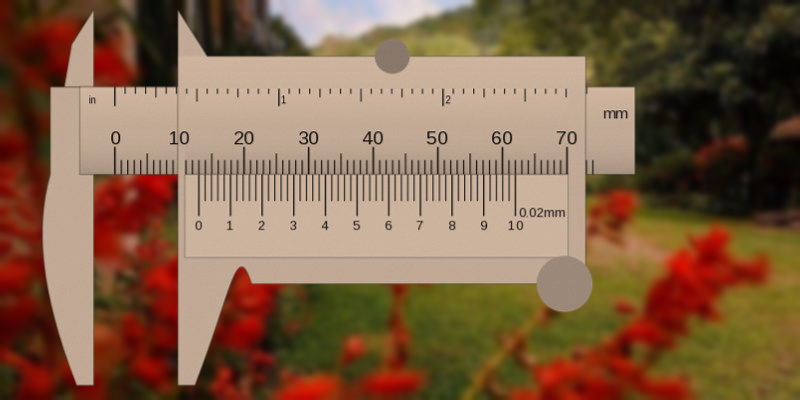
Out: 13.0; mm
